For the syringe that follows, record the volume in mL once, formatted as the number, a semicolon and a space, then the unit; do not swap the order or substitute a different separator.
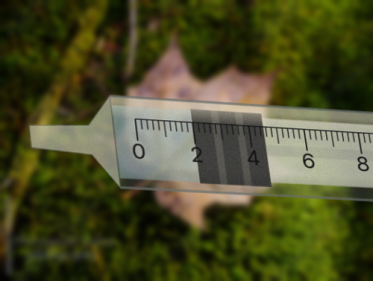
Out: 2; mL
